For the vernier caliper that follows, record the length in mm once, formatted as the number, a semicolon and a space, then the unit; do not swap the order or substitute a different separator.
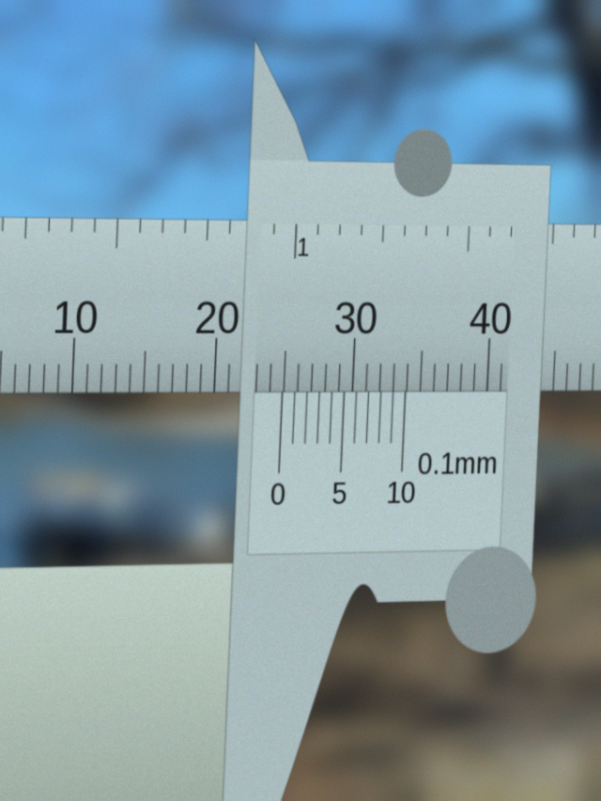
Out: 24.9; mm
